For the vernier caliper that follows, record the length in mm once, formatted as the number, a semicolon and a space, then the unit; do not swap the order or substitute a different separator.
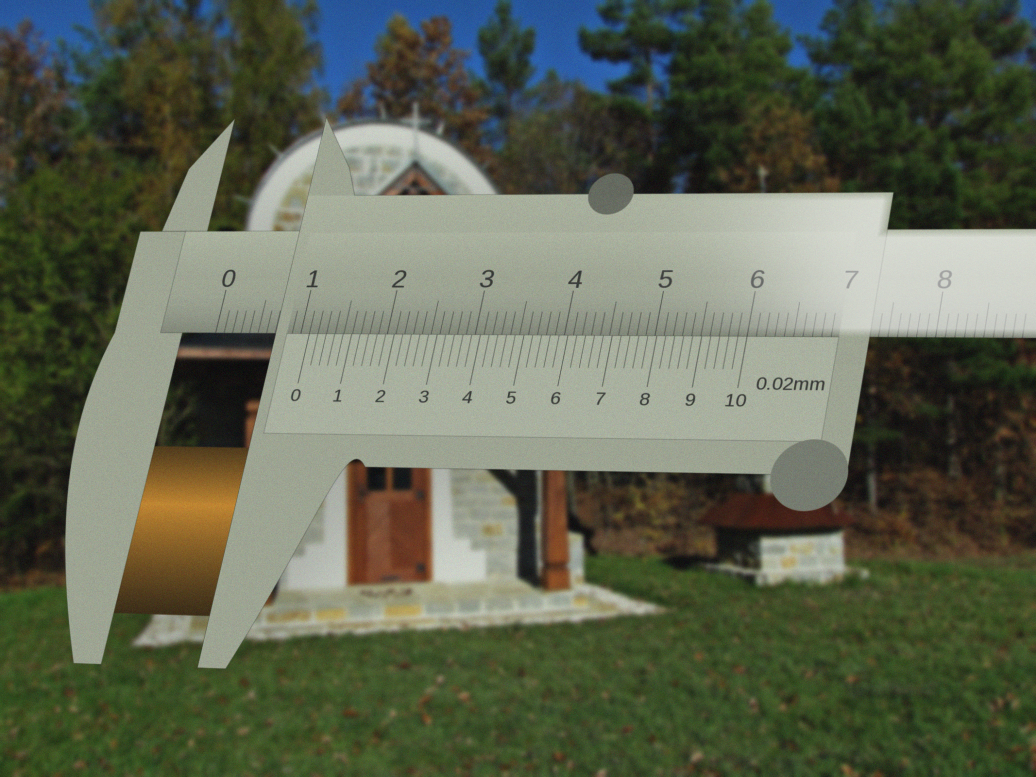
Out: 11.0; mm
